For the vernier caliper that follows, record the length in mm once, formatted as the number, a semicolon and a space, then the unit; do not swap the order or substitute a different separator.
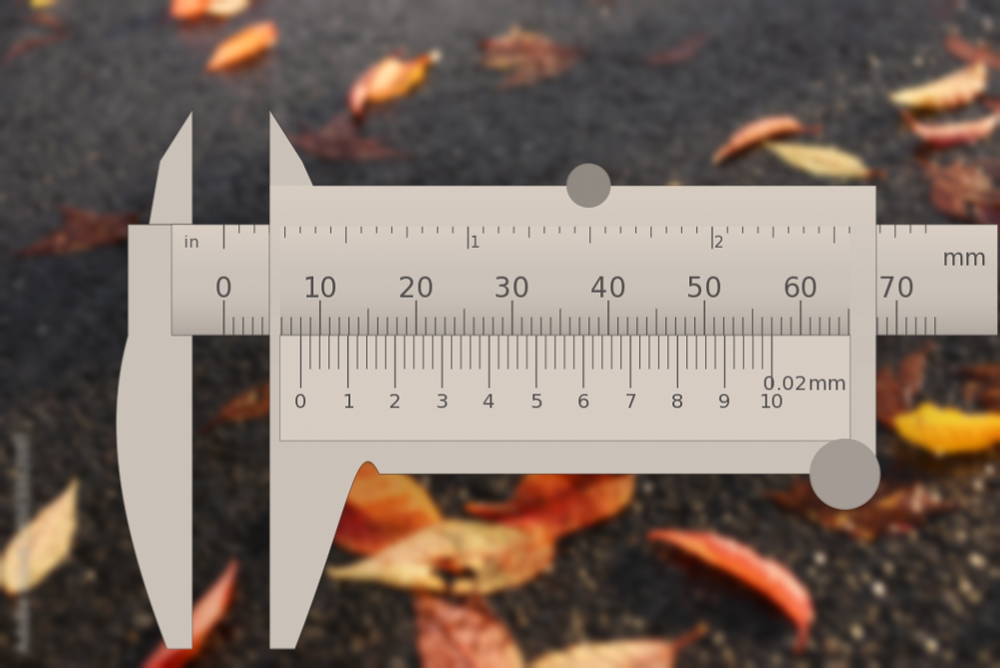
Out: 8.0; mm
